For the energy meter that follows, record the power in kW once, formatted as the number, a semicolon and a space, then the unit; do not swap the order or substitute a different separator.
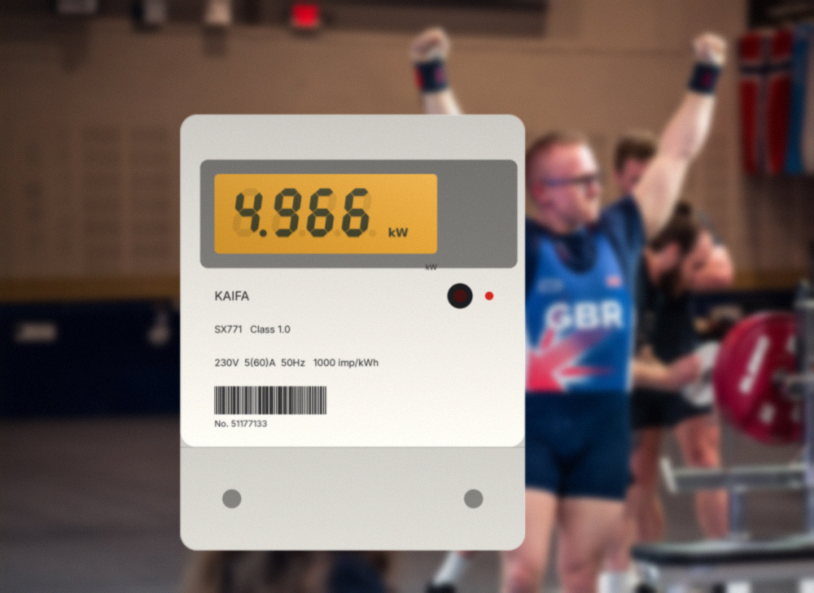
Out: 4.966; kW
